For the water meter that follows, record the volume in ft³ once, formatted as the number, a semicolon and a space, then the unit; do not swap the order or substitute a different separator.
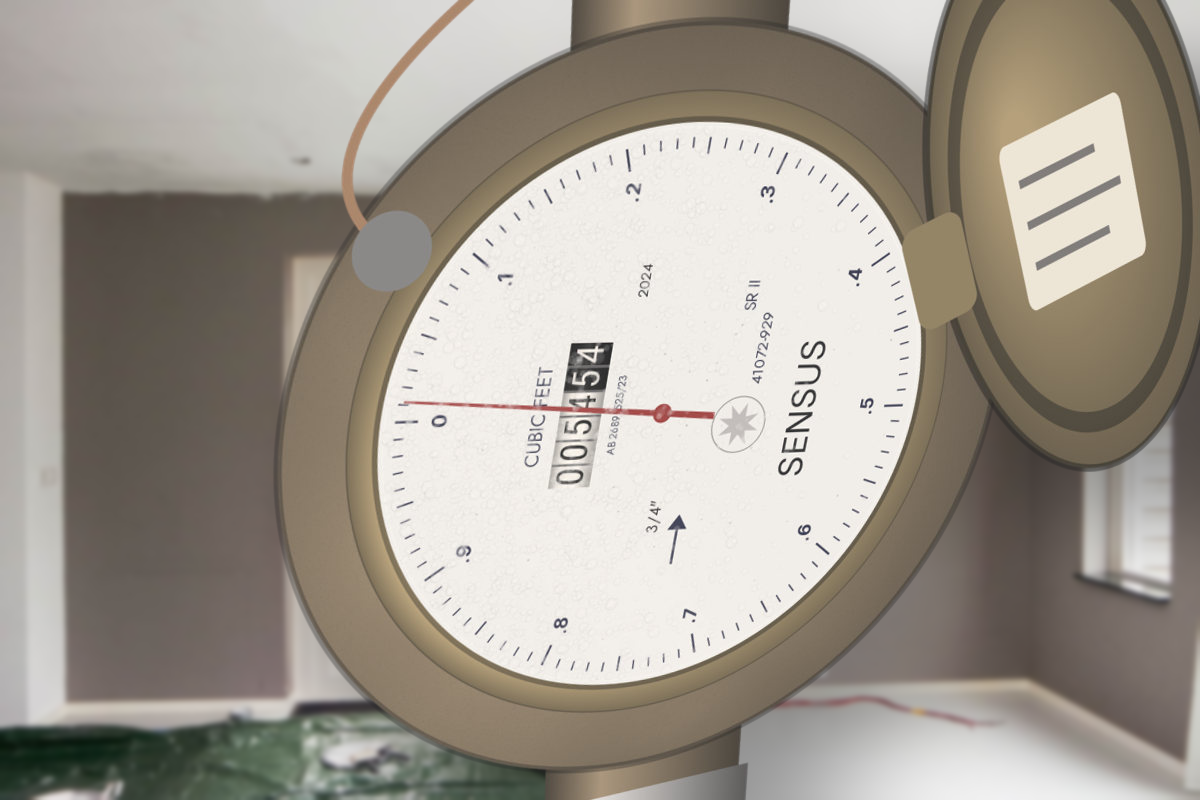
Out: 5454.01; ft³
